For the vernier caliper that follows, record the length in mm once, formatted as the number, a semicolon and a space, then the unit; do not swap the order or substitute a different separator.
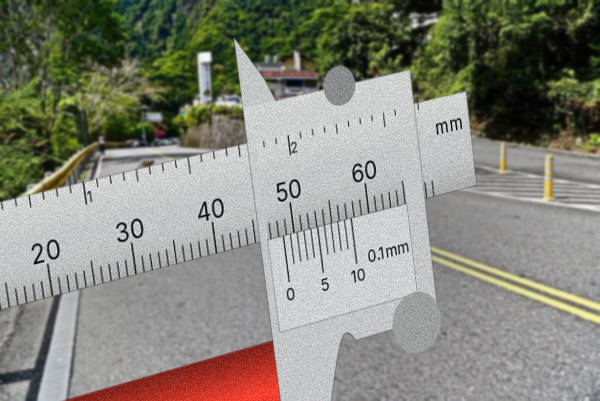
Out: 48.6; mm
